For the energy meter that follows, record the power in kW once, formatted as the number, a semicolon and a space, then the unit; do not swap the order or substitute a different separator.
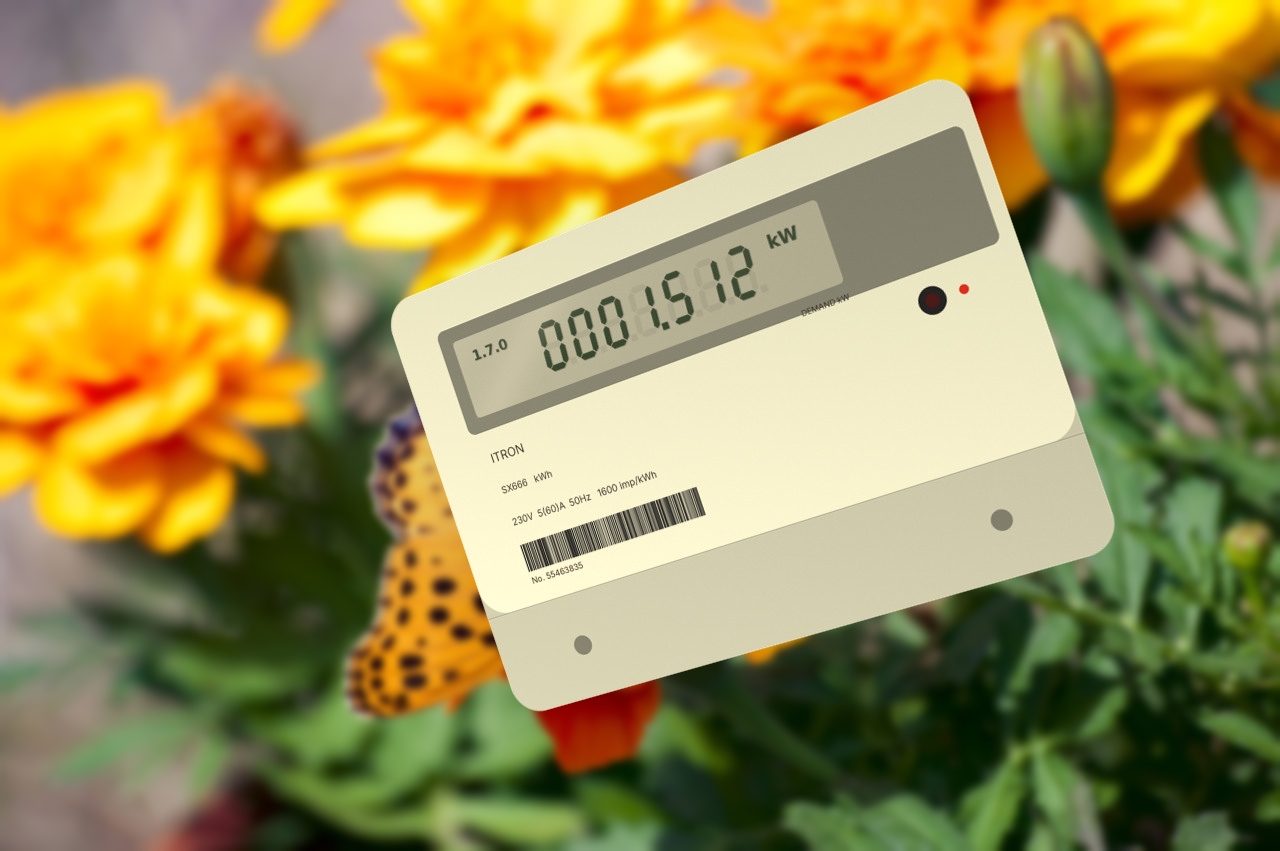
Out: 1.512; kW
